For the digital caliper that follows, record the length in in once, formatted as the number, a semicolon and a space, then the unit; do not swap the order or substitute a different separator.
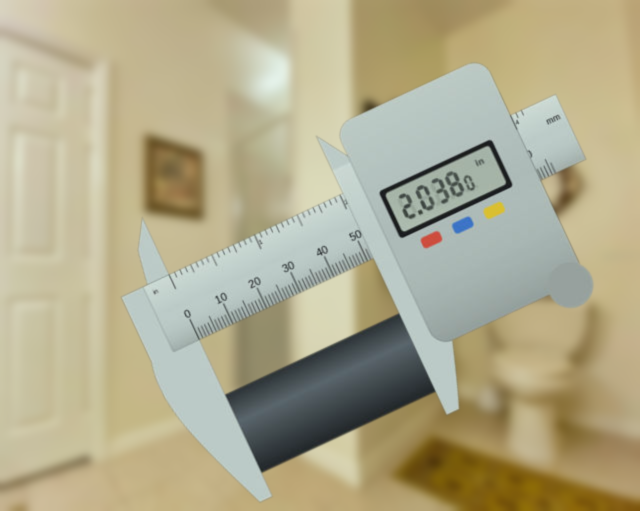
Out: 2.0380; in
